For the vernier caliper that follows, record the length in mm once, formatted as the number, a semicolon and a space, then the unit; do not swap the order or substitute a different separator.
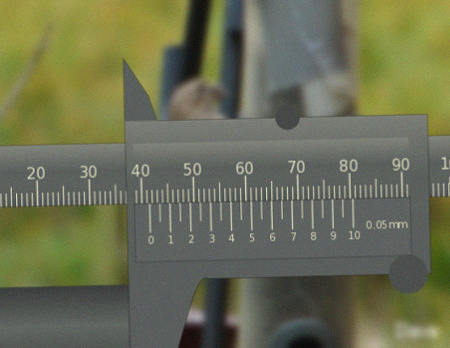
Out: 41.5; mm
